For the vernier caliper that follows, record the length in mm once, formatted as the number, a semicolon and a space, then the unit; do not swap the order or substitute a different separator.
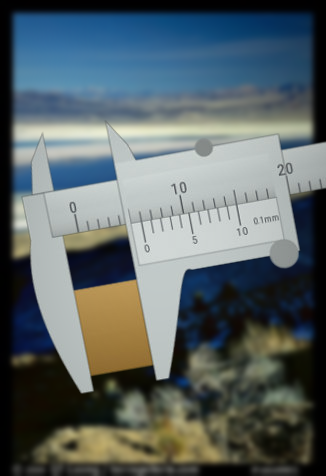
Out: 6.0; mm
